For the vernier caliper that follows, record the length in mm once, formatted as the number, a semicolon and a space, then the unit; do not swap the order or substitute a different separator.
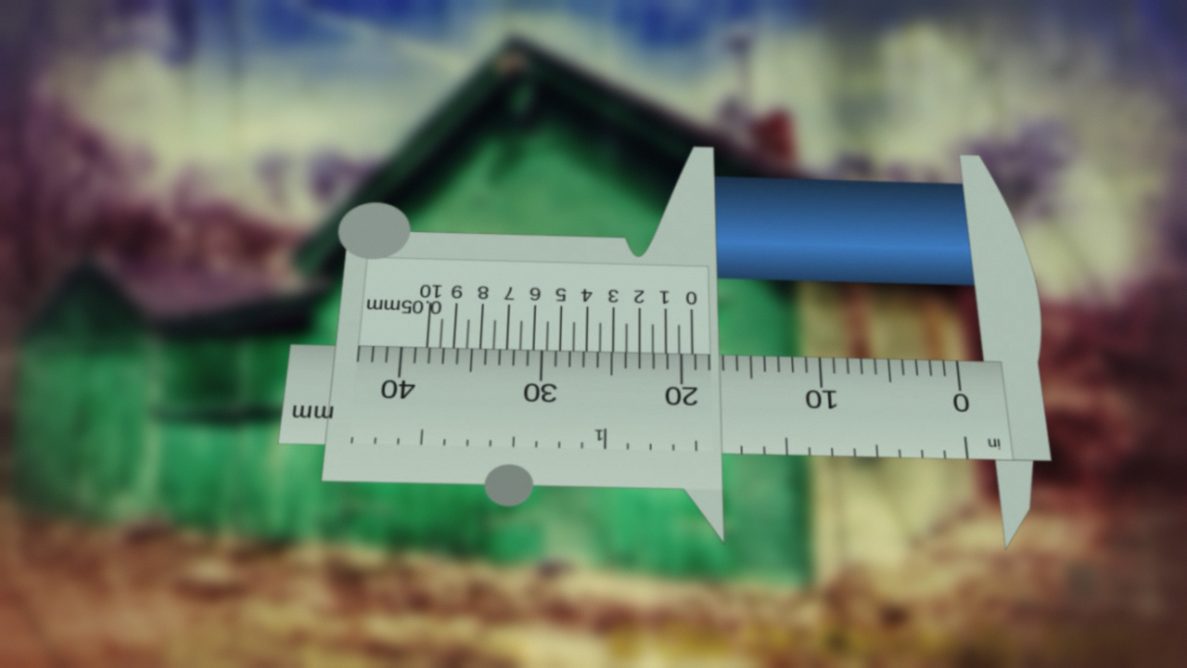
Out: 19.2; mm
